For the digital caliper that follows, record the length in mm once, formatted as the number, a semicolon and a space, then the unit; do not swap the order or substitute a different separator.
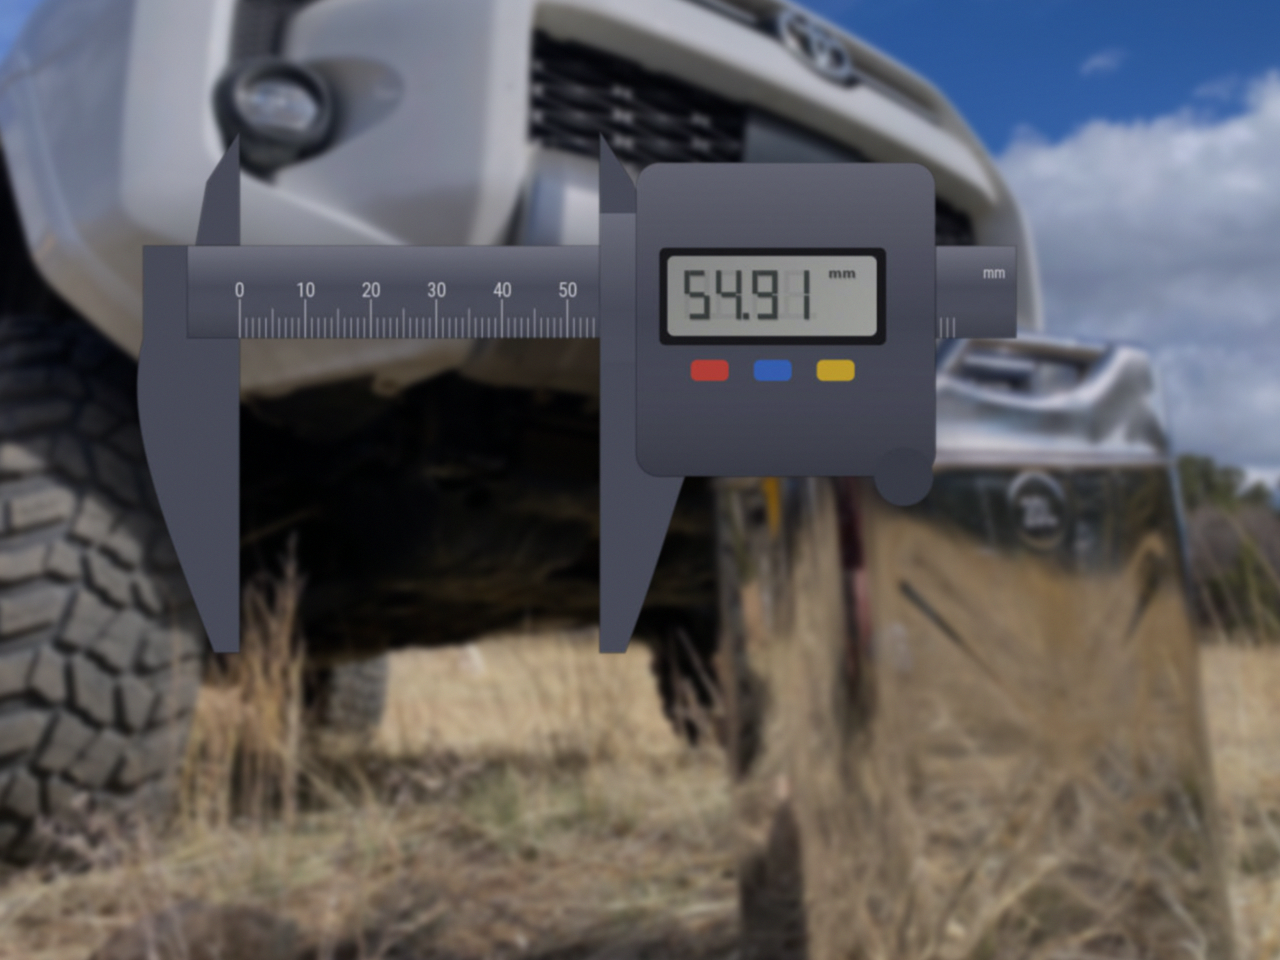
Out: 54.91; mm
